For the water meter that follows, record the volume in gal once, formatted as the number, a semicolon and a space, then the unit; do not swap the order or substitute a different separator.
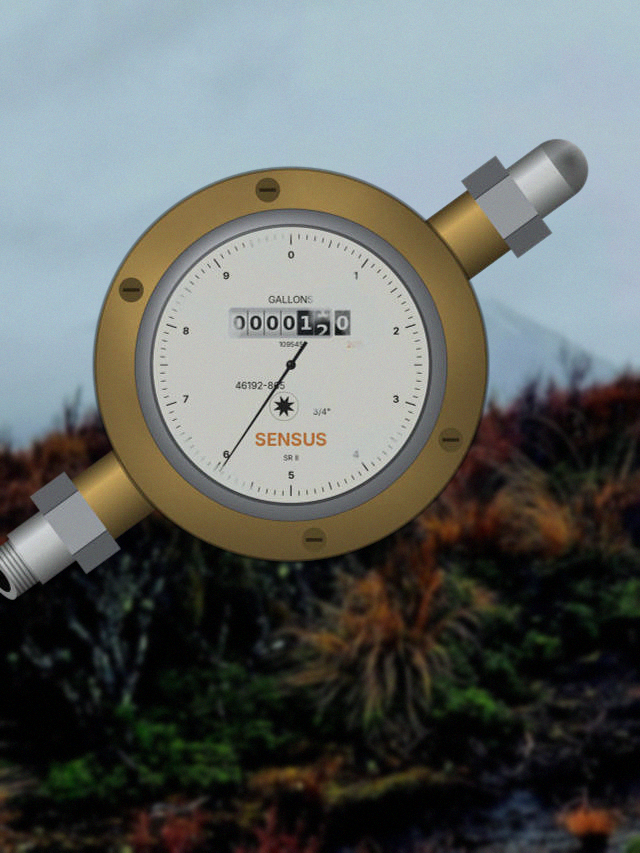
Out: 115.9; gal
